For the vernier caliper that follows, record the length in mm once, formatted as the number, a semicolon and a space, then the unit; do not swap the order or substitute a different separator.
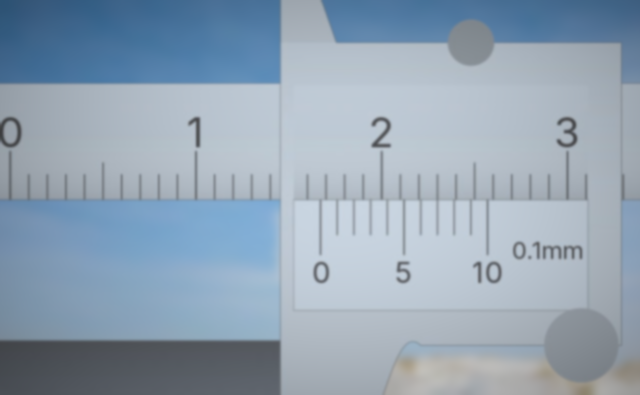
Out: 16.7; mm
